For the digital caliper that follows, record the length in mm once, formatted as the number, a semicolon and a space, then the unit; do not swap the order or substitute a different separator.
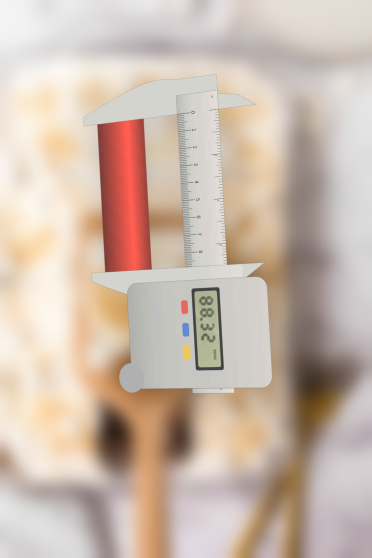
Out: 88.32; mm
